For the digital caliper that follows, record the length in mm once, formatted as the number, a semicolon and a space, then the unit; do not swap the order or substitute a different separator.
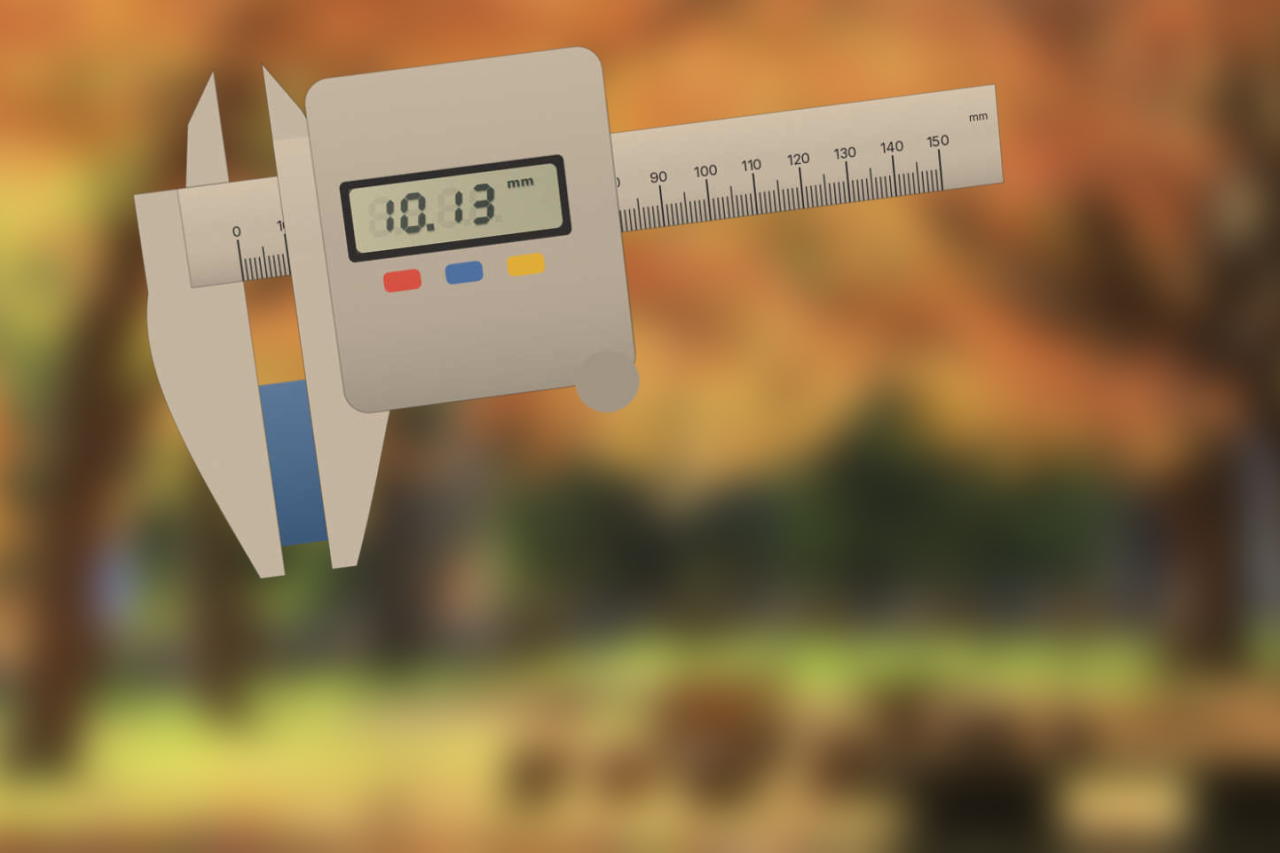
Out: 10.13; mm
